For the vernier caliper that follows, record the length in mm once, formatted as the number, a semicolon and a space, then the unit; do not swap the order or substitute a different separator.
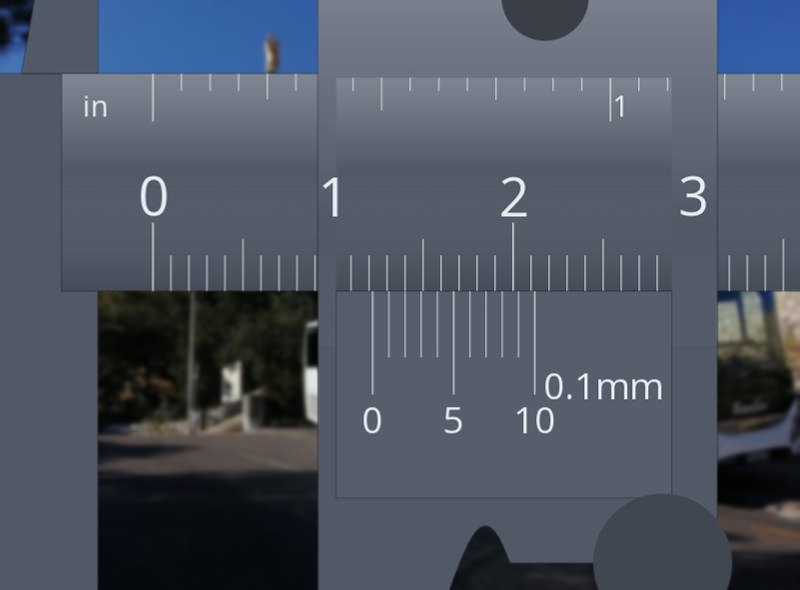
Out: 12.2; mm
